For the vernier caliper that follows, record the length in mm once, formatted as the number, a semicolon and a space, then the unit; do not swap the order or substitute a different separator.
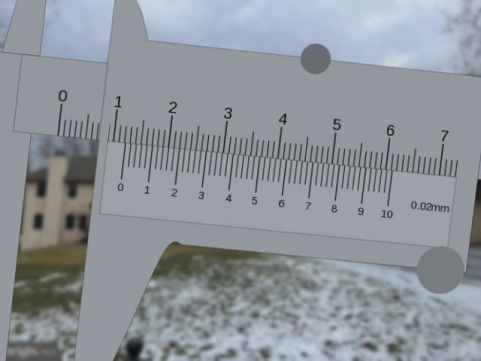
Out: 12.2; mm
